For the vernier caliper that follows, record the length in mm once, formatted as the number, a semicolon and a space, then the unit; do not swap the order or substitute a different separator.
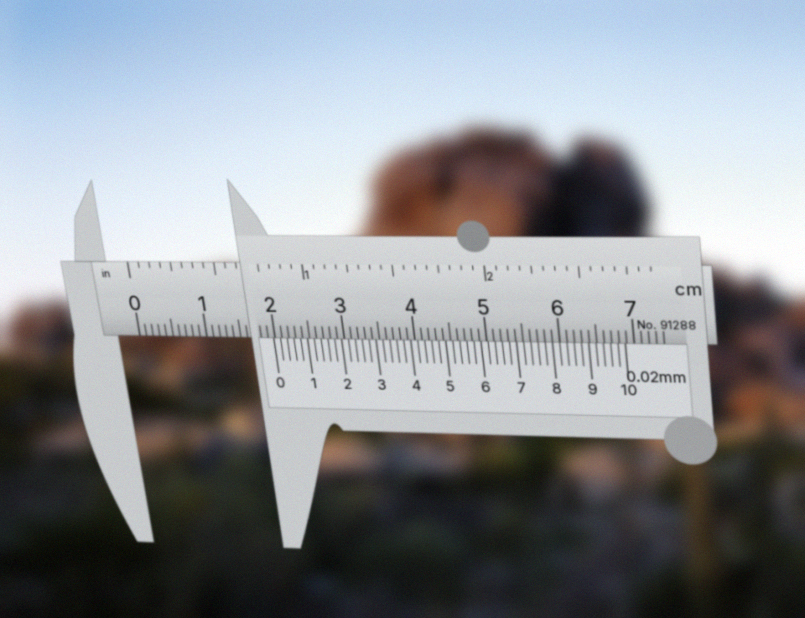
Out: 19.8; mm
